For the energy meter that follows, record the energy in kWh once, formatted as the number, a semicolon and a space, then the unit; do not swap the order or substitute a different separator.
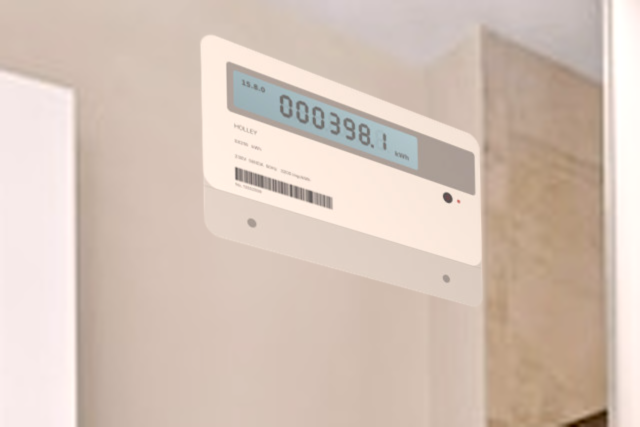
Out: 398.1; kWh
